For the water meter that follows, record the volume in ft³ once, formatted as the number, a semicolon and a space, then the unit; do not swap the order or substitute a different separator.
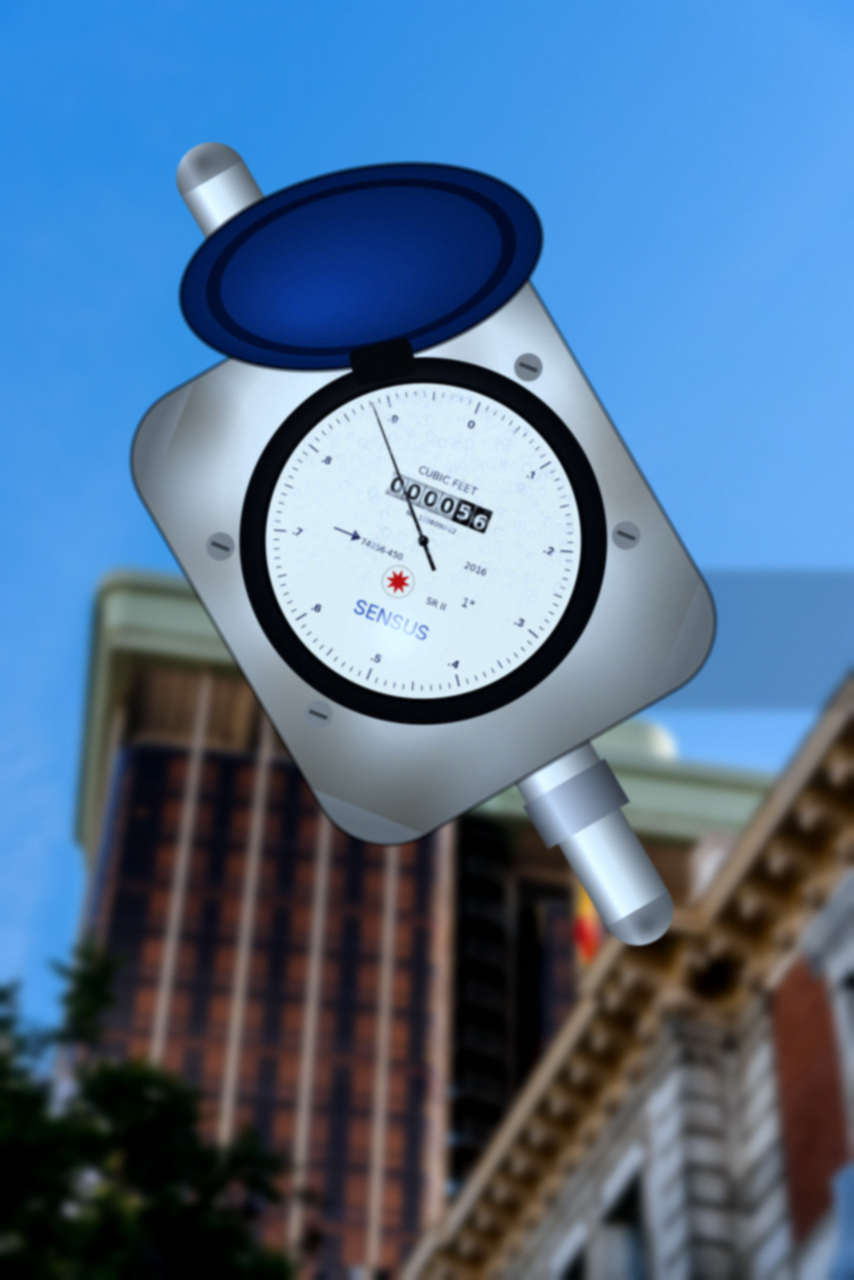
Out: 55.88; ft³
